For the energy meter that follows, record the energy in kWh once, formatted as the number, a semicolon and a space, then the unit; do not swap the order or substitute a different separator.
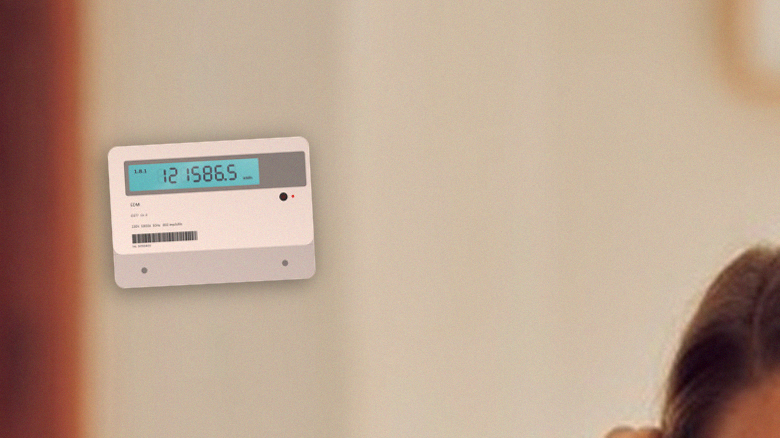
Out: 121586.5; kWh
